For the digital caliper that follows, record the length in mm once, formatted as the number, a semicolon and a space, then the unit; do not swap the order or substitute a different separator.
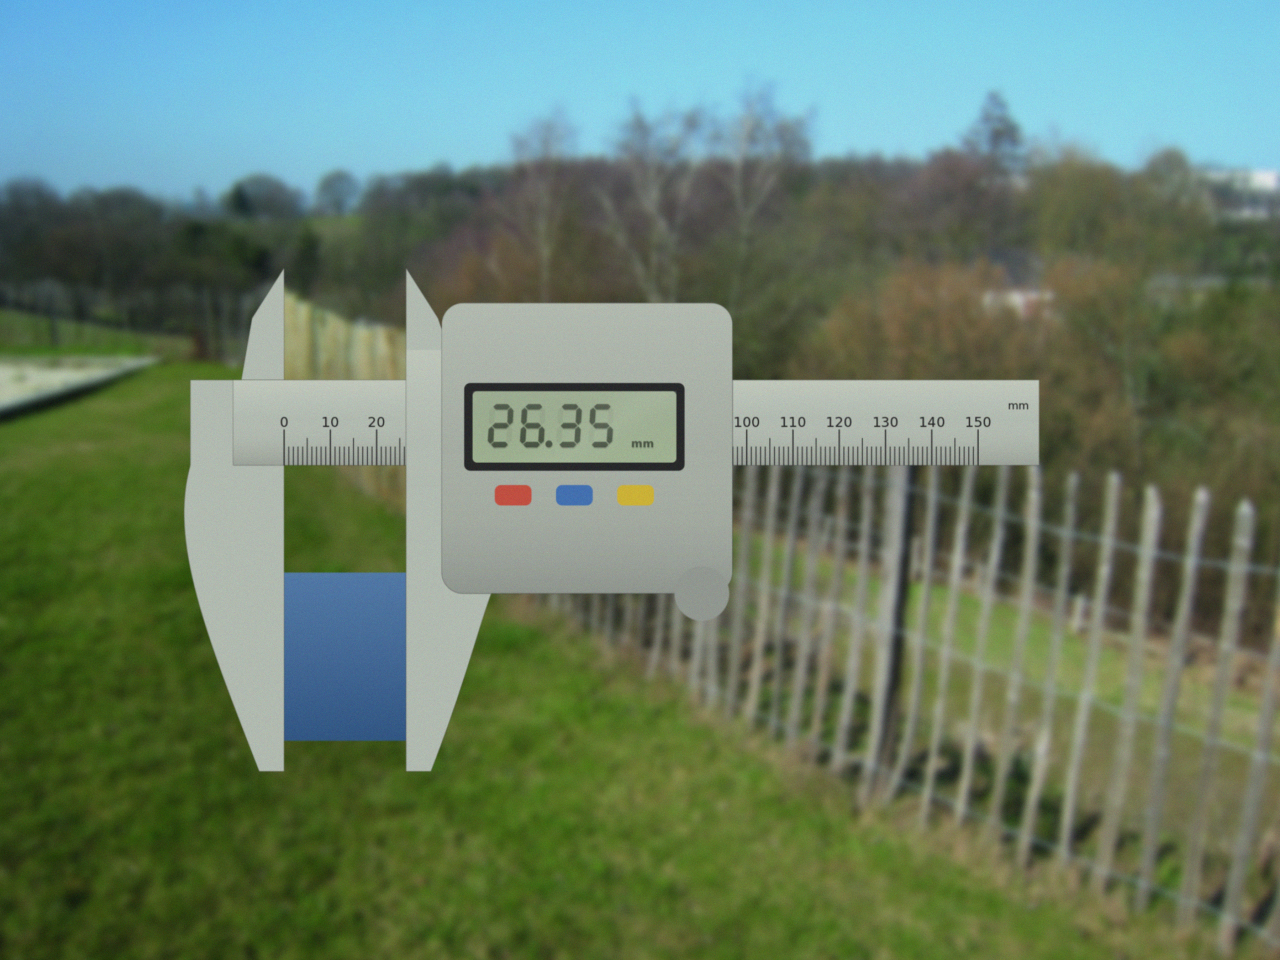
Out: 26.35; mm
